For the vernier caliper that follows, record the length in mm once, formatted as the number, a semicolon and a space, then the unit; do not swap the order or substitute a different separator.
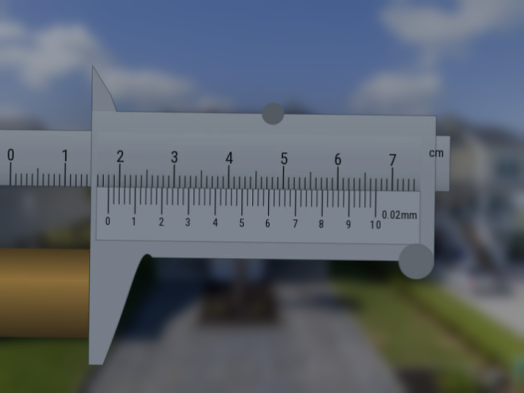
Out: 18.0; mm
